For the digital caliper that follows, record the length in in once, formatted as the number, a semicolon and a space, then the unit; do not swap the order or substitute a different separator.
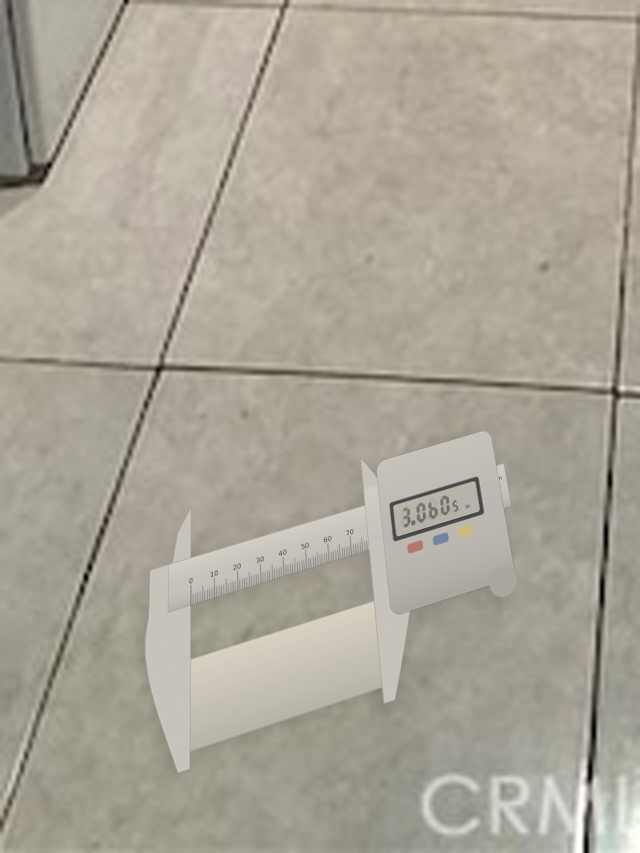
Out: 3.0605; in
